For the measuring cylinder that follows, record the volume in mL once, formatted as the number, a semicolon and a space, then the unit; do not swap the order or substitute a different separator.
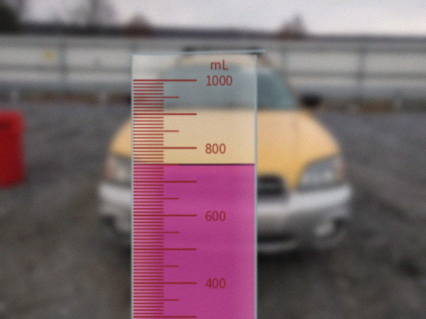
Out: 750; mL
